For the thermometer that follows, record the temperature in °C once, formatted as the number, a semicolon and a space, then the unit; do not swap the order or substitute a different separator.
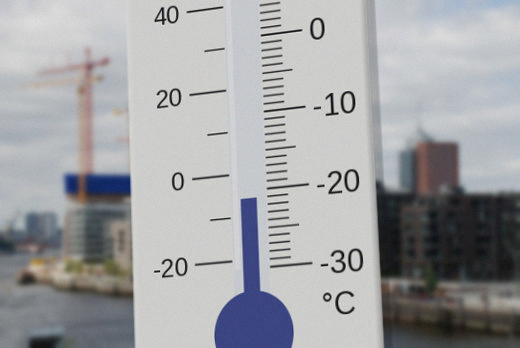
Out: -21; °C
